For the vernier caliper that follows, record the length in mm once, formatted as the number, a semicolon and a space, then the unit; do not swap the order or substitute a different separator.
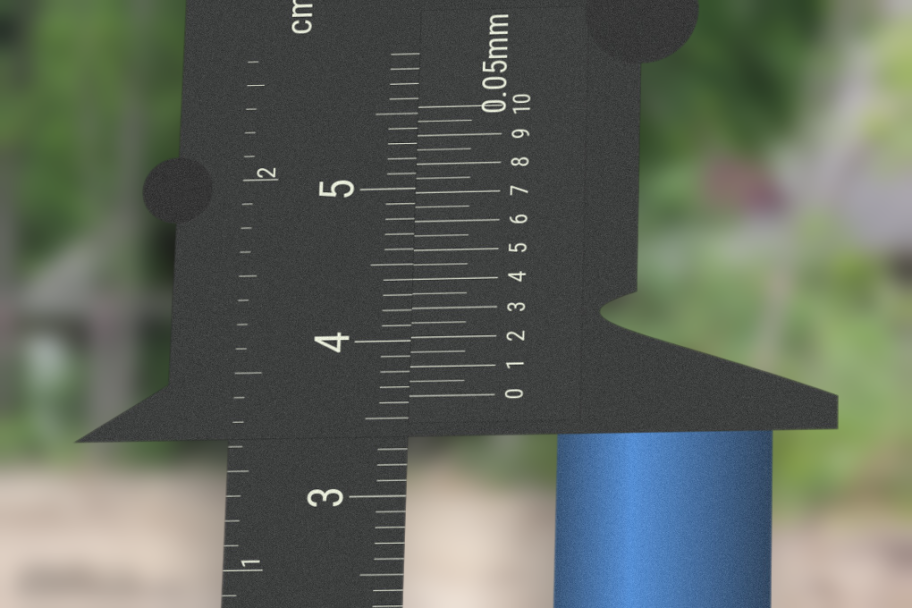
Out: 36.4; mm
